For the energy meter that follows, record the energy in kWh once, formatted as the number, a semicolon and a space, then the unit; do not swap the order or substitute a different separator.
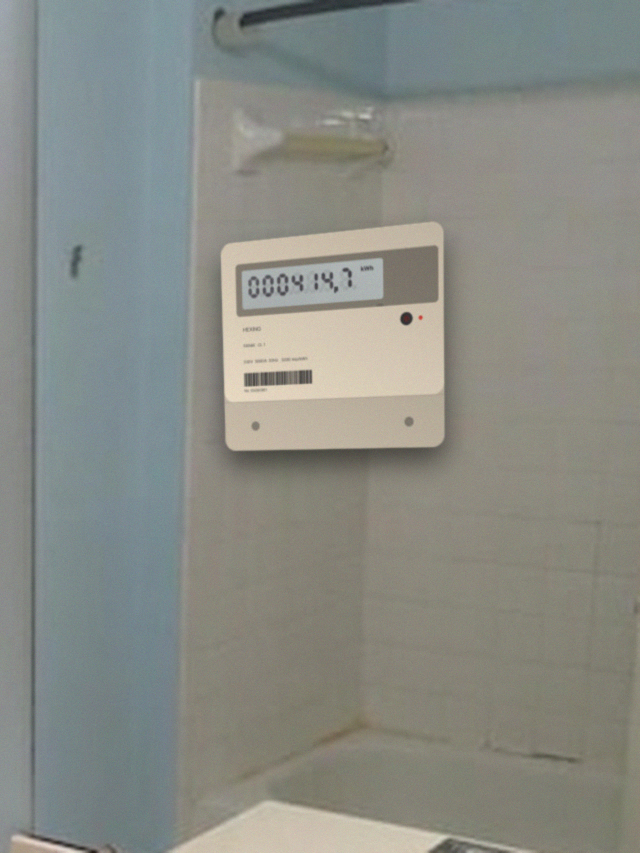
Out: 414.7; kWh
